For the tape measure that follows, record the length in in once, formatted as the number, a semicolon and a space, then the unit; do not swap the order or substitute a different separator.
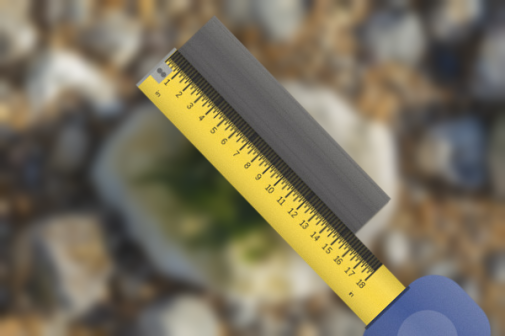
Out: 15.5; in
